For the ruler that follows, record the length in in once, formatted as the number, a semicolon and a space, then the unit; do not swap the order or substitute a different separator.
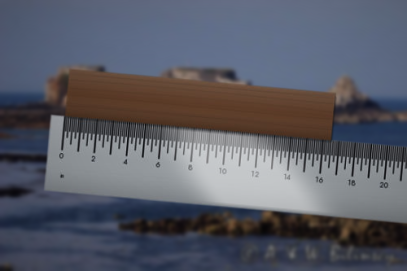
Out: 16.5; in
